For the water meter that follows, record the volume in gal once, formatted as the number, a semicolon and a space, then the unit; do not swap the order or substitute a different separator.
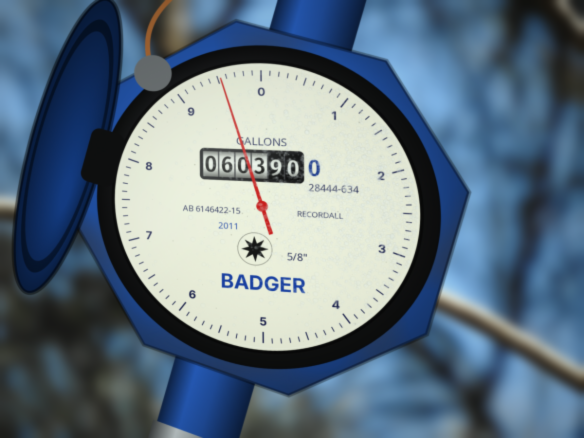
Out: 603899.5; gal
